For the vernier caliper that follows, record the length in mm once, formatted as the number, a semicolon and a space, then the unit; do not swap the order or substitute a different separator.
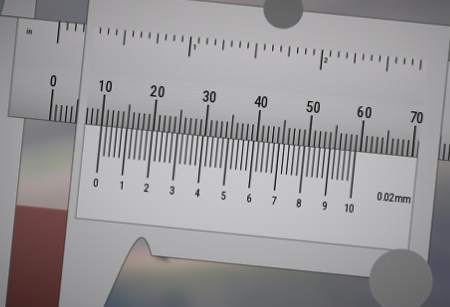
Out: 10.0; mm
